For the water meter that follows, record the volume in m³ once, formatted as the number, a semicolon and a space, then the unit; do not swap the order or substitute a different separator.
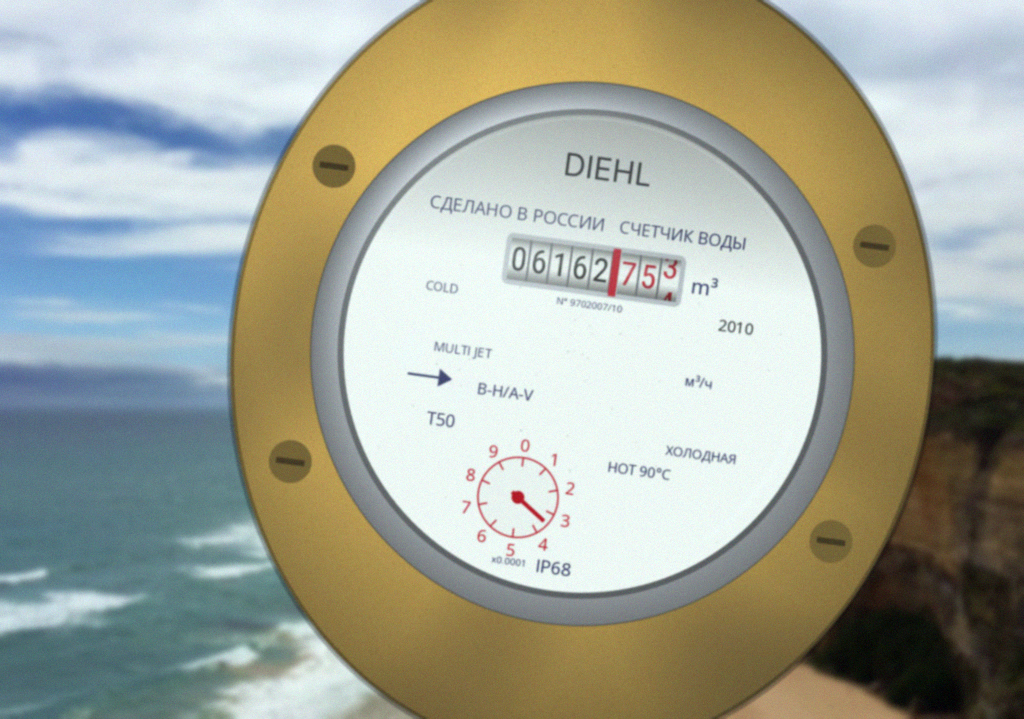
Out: 6162.7533; m³
